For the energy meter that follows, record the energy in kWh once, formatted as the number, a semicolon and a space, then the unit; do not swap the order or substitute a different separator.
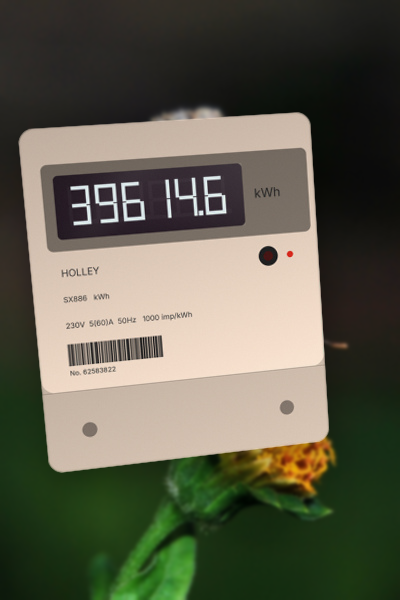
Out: 39614.6; kWh
